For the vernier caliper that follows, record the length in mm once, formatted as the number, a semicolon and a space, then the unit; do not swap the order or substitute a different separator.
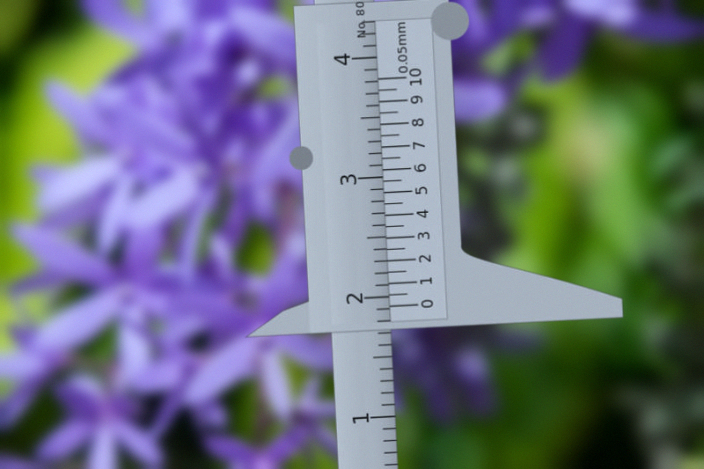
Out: 19.2; mm
